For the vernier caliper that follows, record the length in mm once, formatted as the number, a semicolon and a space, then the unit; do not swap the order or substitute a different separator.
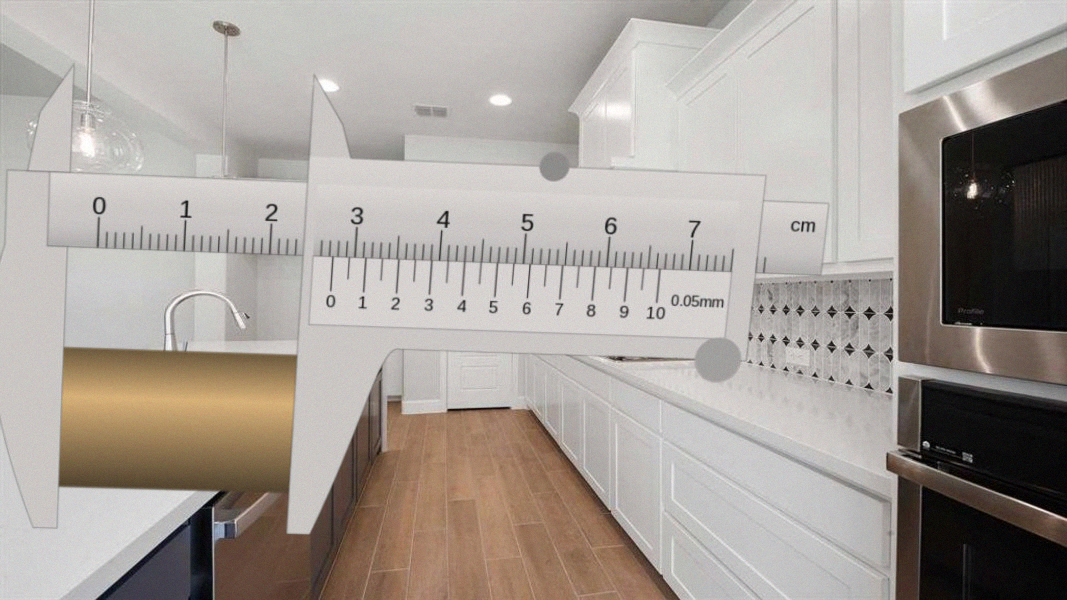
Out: 27.4; mm
